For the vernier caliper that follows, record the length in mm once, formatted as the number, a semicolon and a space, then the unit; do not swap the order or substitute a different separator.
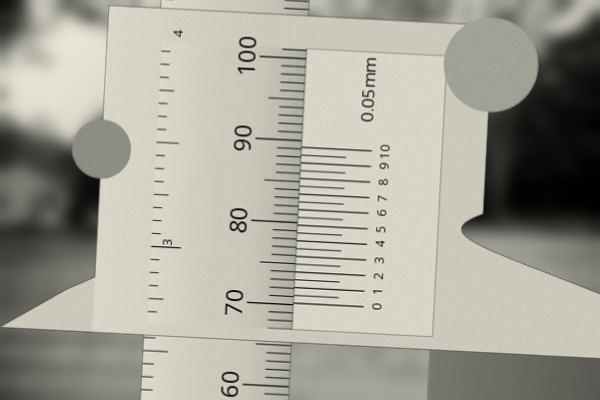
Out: 70.2; mm
